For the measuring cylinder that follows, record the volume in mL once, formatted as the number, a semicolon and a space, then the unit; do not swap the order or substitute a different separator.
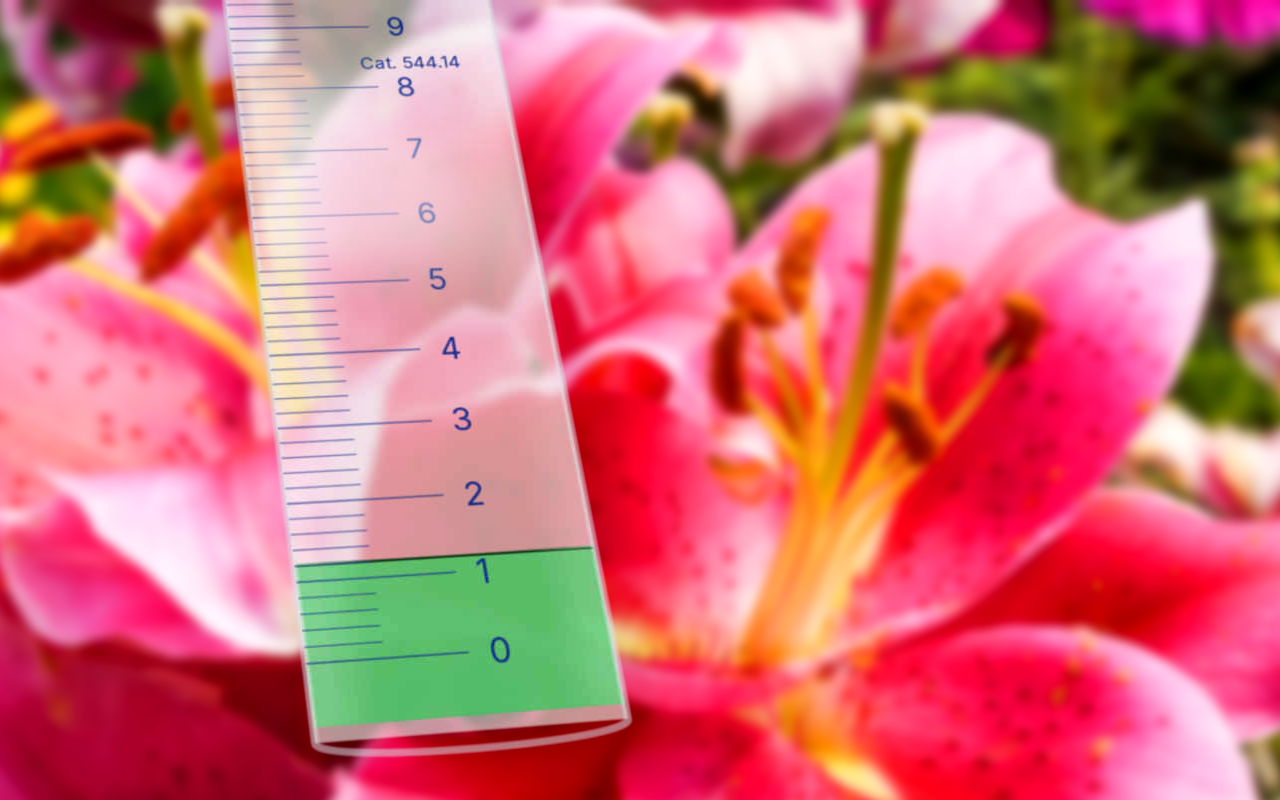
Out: 1.2; mL
